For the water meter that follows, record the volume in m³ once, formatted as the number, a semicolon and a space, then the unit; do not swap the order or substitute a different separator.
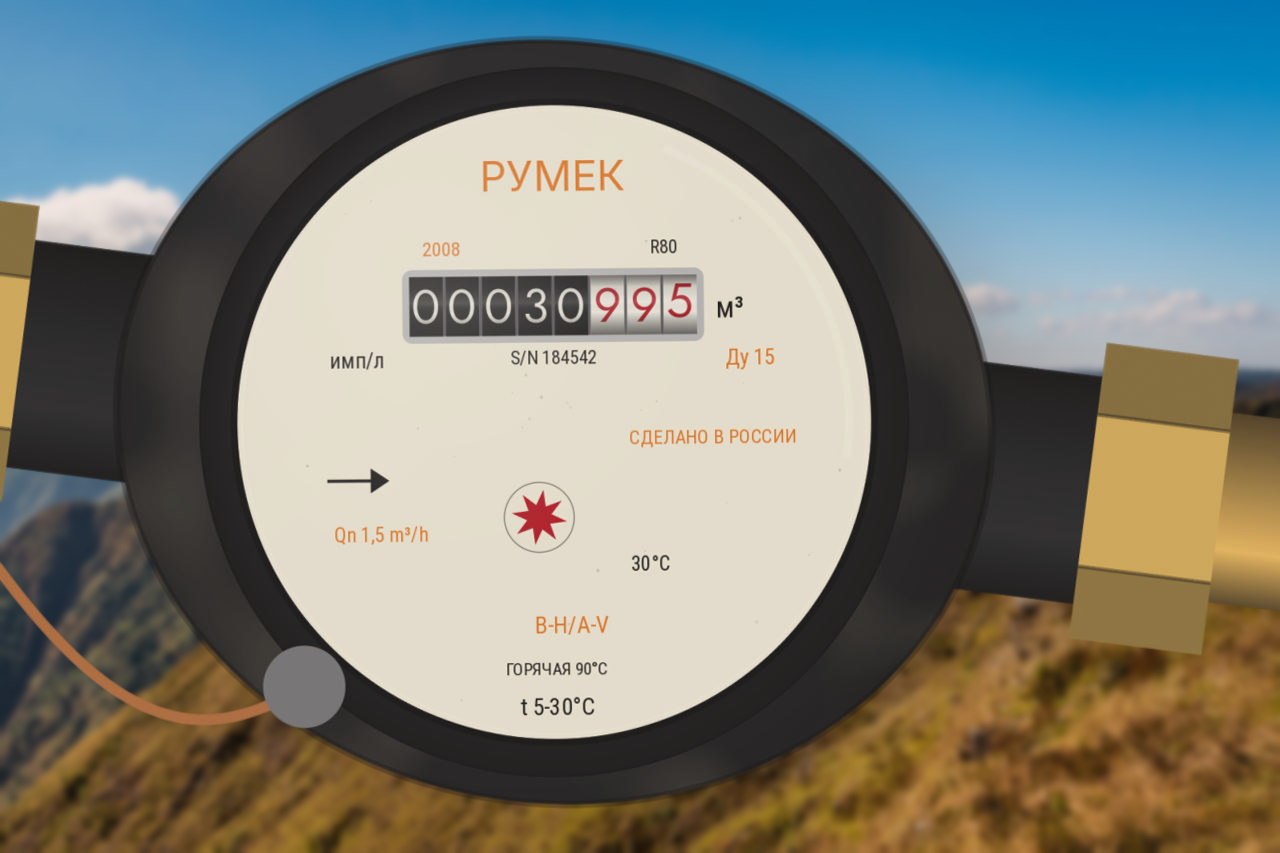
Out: 30.995; m³
